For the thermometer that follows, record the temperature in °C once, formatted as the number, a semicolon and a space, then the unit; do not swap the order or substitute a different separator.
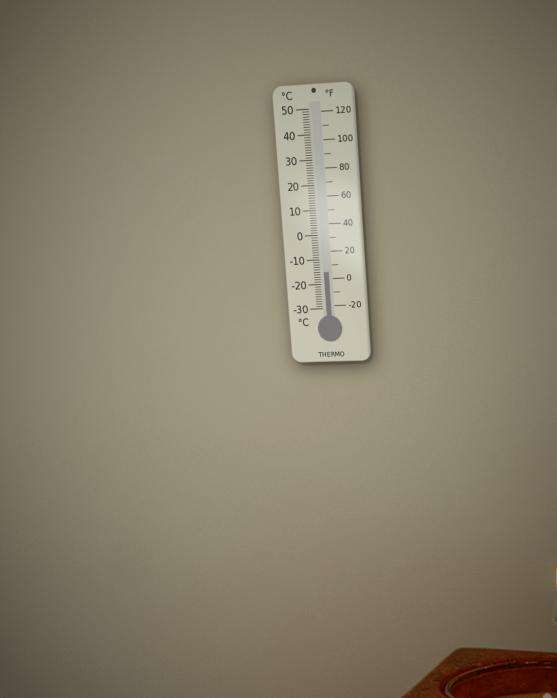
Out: -15; °C
